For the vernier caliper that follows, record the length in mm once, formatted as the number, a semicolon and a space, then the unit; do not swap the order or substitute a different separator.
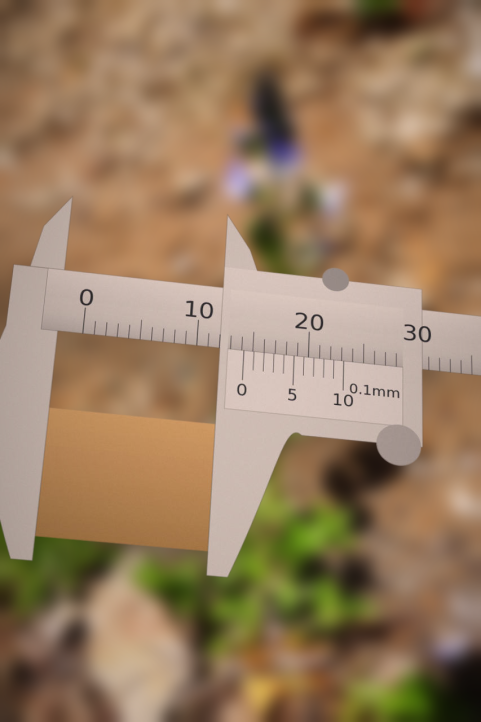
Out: 14.2; mm
